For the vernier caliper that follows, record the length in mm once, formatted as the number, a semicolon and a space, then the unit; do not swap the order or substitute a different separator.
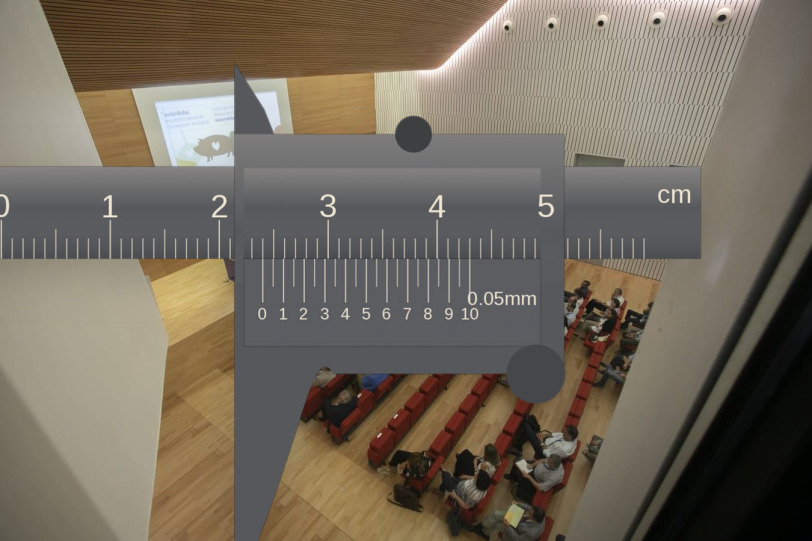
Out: 24.0; mm
